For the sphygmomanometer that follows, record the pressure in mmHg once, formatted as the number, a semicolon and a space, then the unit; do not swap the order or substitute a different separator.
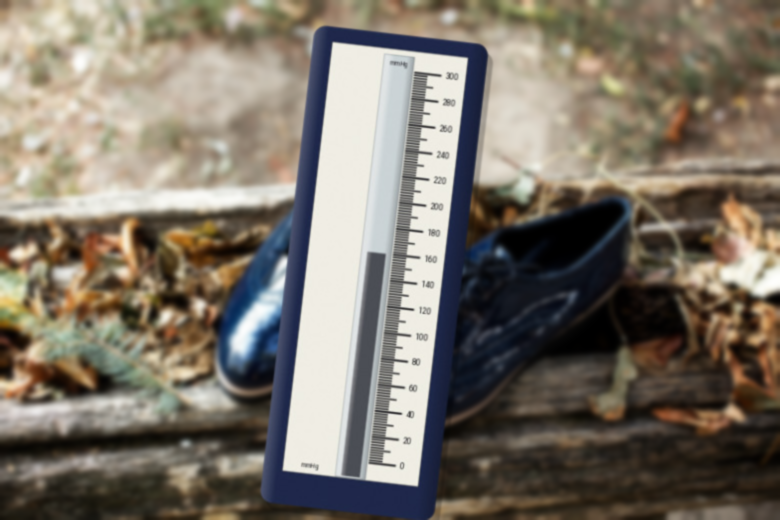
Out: 160; mmHg
